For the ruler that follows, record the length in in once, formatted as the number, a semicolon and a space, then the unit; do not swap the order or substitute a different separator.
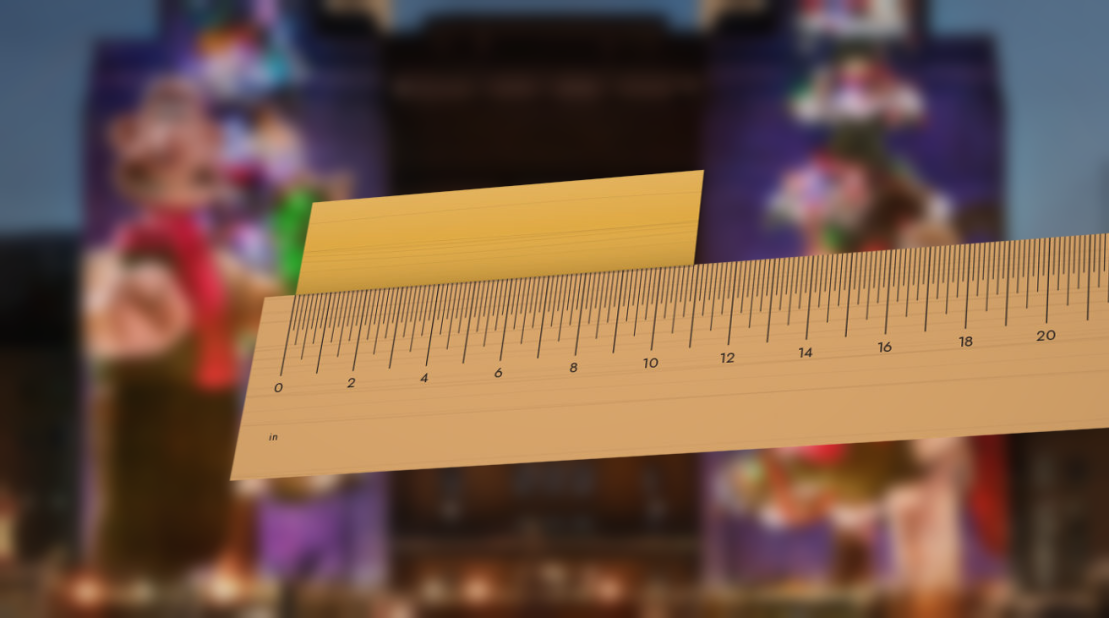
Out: 10.875; in
